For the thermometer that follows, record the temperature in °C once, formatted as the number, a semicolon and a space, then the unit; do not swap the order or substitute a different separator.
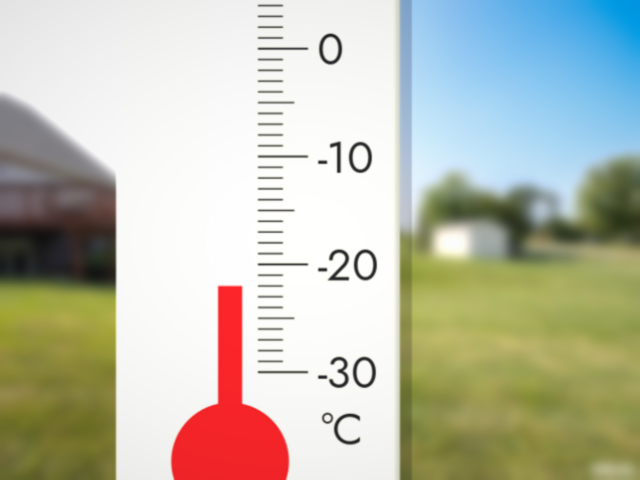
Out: -22; °C
